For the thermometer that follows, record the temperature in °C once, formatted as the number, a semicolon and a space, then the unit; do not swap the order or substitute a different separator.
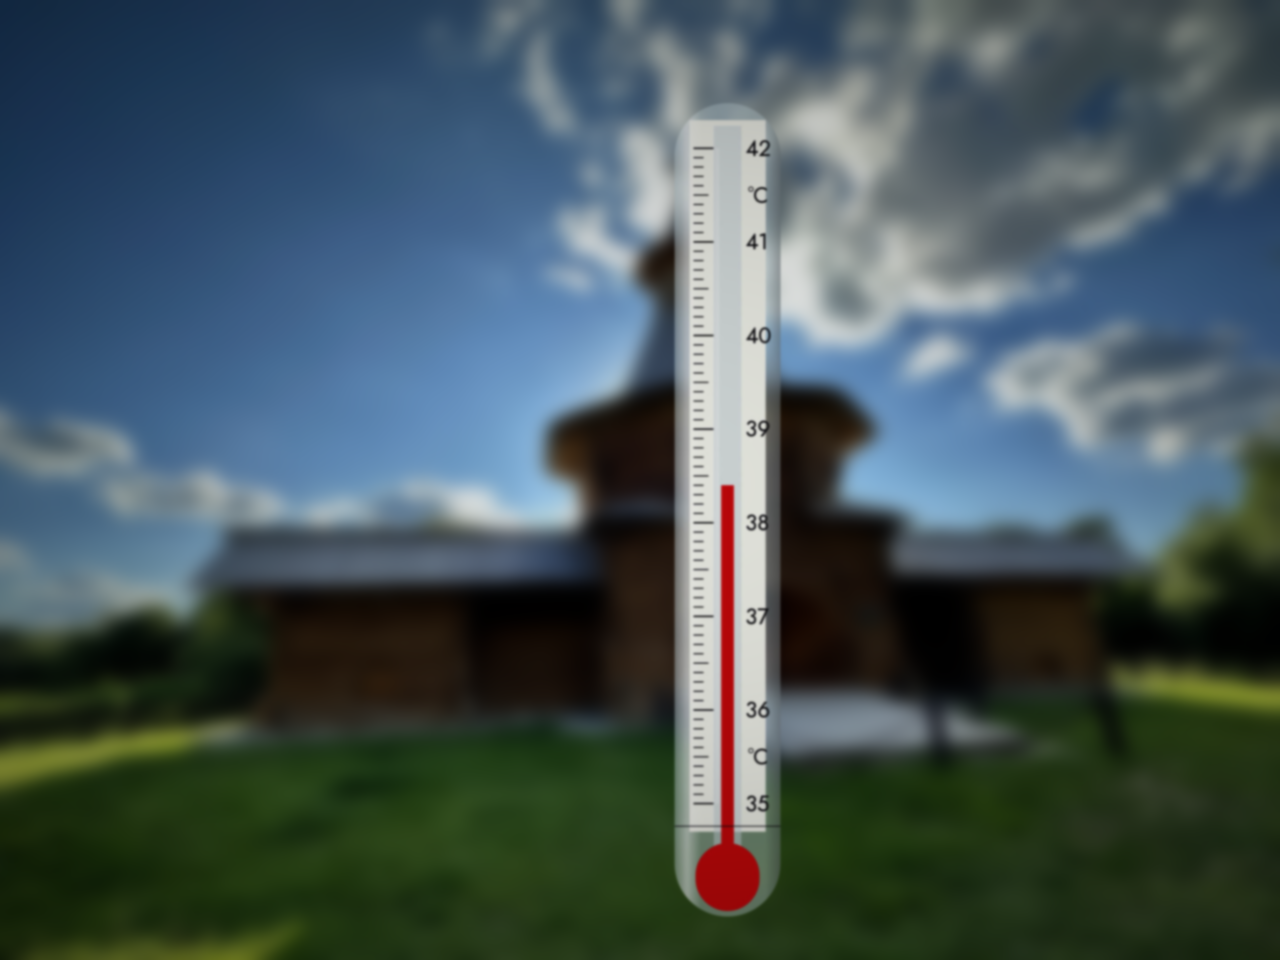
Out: 38.4; °C
